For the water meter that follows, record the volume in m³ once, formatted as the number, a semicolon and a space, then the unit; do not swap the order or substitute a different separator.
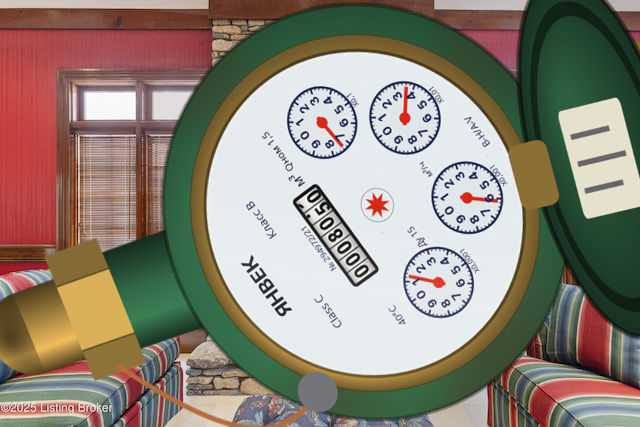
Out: 8049.7361; m³
